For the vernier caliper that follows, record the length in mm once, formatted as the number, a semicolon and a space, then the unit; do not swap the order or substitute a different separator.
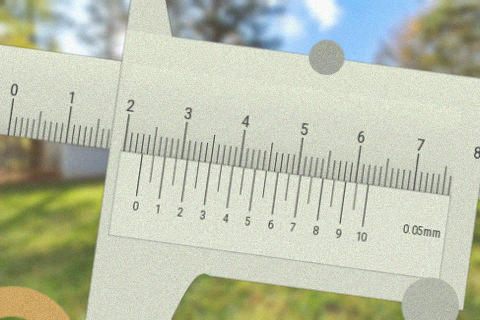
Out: 23.2; mm
